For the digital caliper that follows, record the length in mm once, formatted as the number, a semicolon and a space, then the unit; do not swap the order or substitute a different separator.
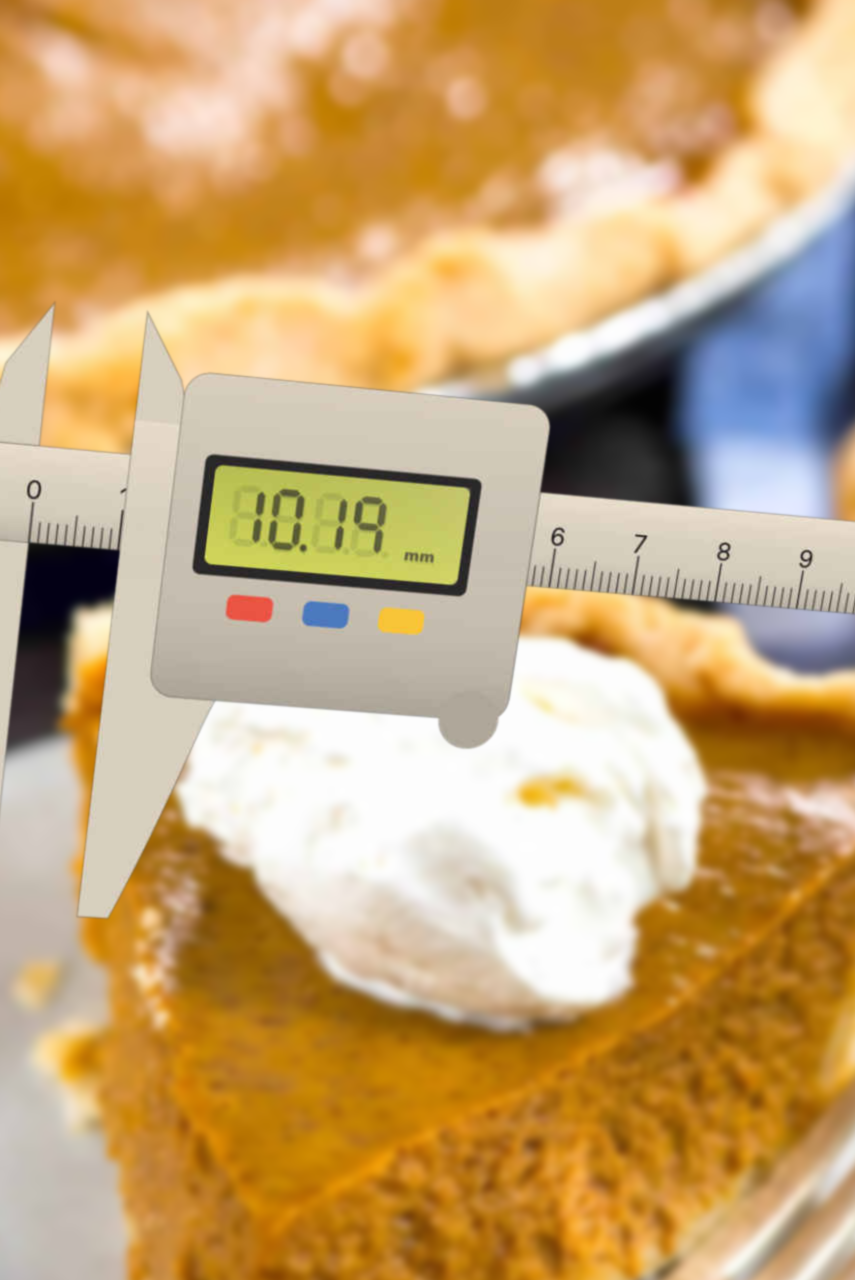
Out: 10.19; mm
